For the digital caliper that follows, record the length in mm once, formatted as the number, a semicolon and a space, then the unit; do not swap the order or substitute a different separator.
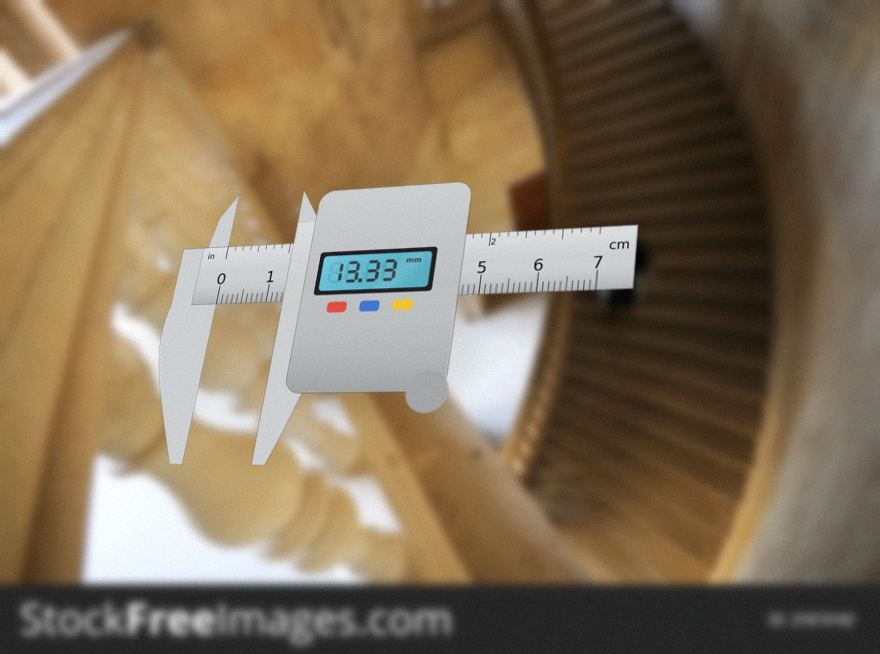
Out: 13.33; mm
